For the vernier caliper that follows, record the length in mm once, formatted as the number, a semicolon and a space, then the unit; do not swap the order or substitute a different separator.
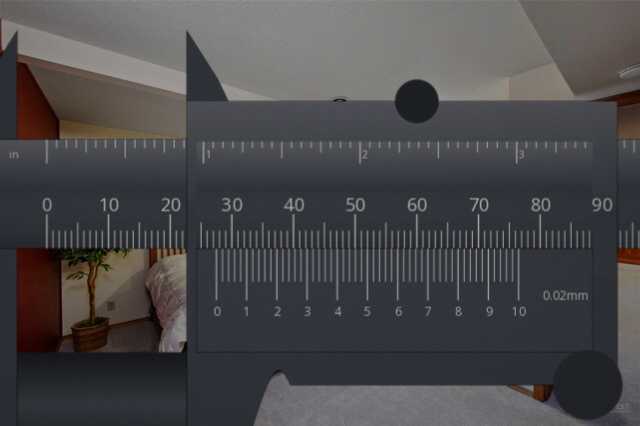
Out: 27.5; mm
